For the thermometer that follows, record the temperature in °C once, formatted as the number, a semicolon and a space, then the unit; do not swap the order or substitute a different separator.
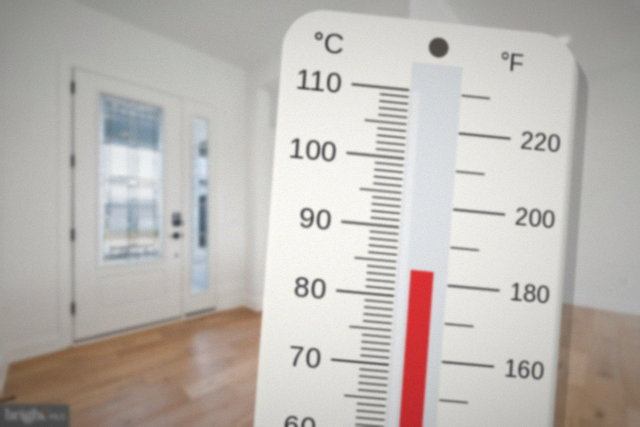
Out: 84; °C
